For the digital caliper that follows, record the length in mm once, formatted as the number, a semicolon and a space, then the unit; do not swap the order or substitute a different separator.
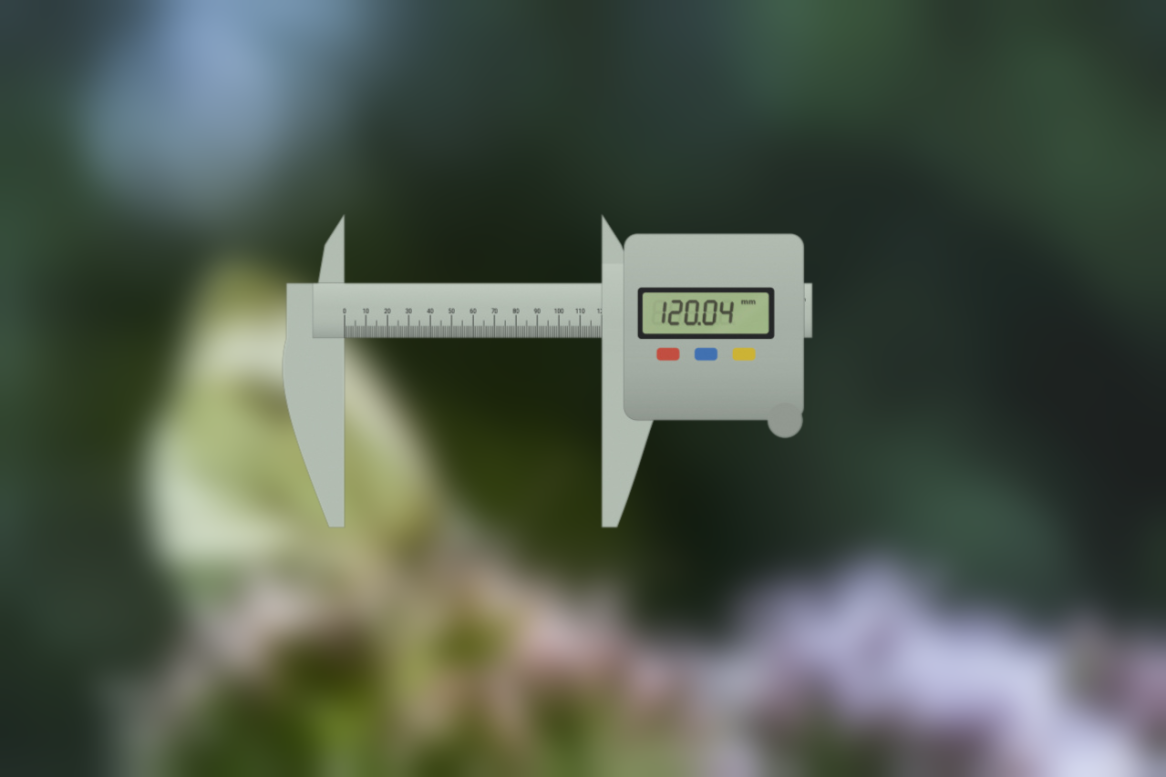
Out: 120.04; mm
